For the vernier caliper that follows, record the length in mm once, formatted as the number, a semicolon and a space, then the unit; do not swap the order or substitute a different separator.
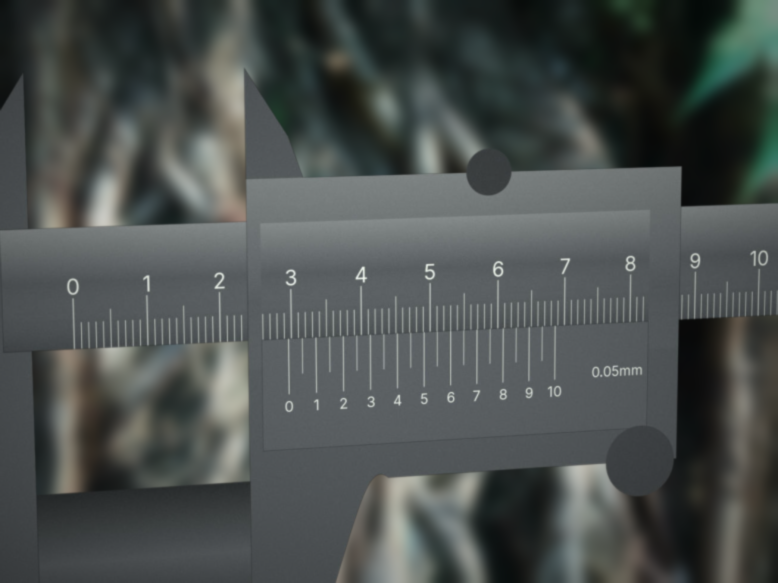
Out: 29.6; mm
